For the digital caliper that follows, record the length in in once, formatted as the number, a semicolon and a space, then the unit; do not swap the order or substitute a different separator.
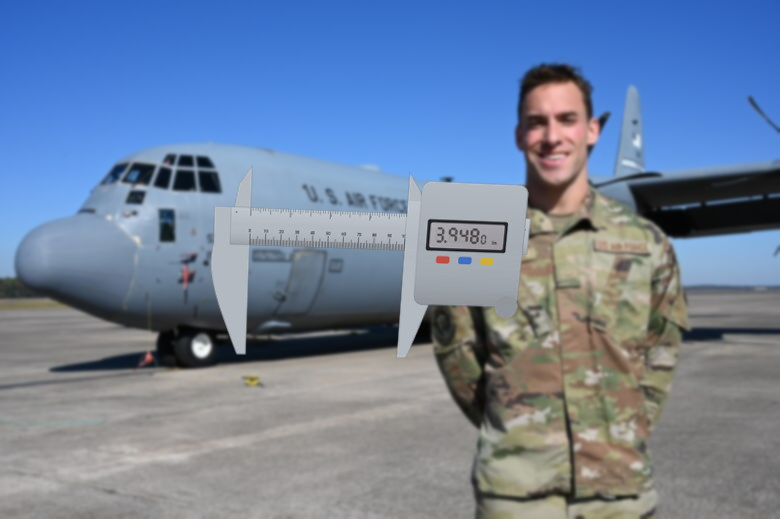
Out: 3.9480; in
